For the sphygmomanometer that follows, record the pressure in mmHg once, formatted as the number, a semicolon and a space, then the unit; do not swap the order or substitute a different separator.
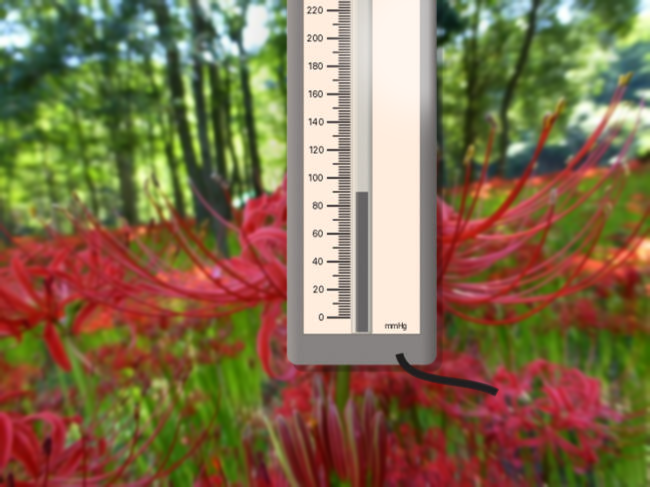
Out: 90; mmHg
